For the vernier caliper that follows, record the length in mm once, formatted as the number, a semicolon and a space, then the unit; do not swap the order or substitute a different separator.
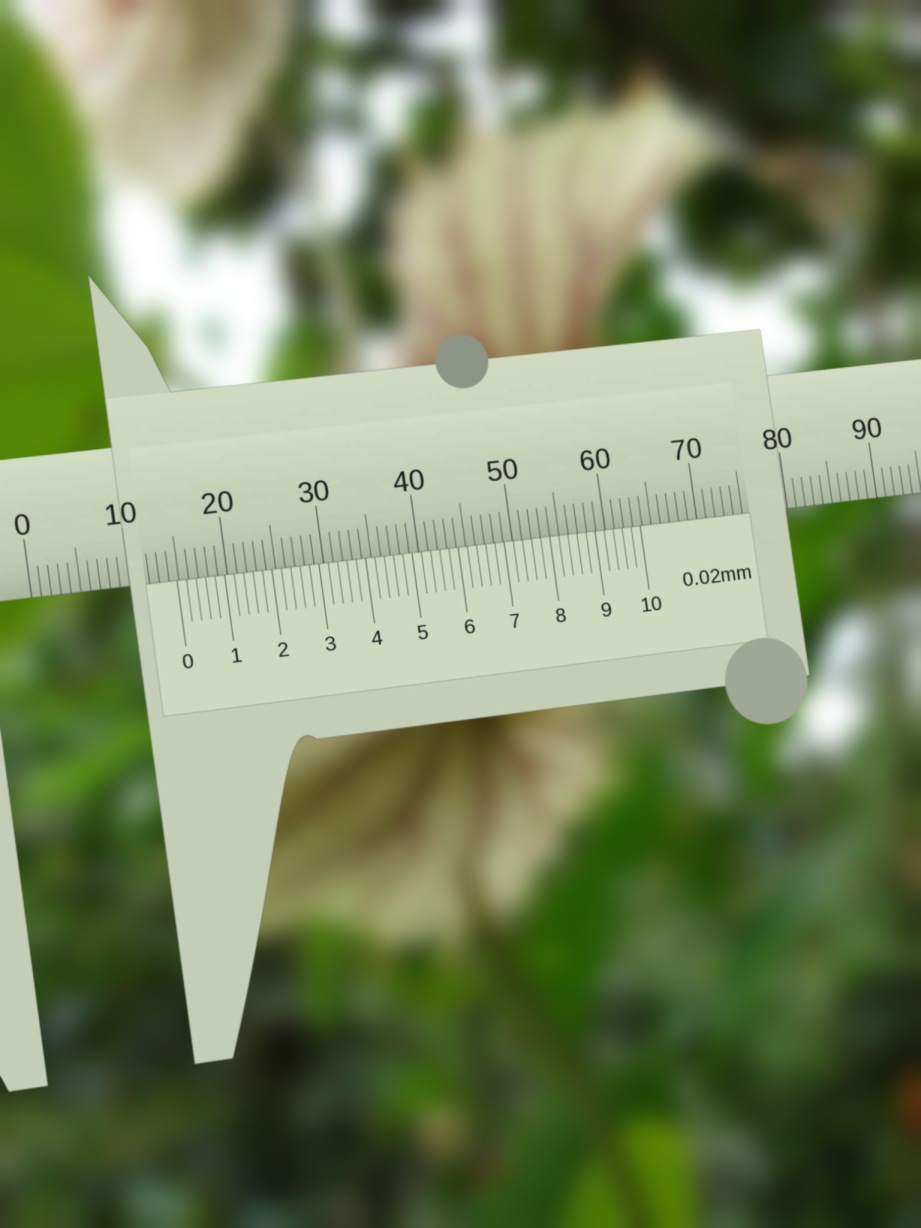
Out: 14.8; mm
